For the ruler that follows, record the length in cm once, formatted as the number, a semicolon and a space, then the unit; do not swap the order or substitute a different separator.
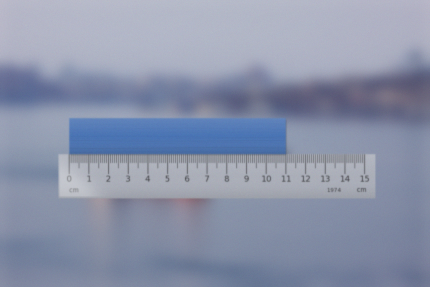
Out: 11; cm
